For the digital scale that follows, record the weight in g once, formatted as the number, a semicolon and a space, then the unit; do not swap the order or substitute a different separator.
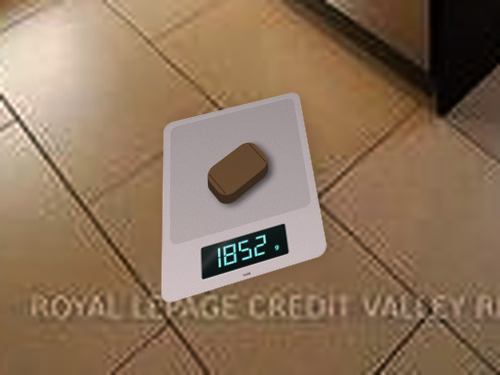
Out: 1852; g
